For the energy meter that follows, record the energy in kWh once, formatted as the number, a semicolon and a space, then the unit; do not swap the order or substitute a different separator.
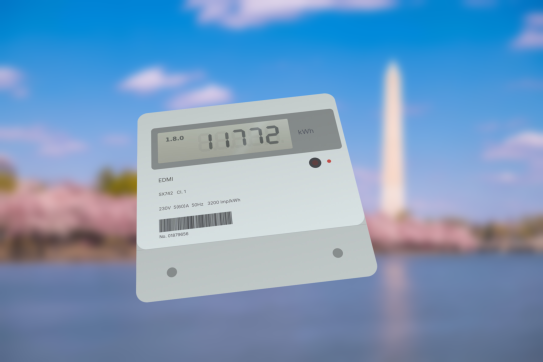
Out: 11772; kWh
